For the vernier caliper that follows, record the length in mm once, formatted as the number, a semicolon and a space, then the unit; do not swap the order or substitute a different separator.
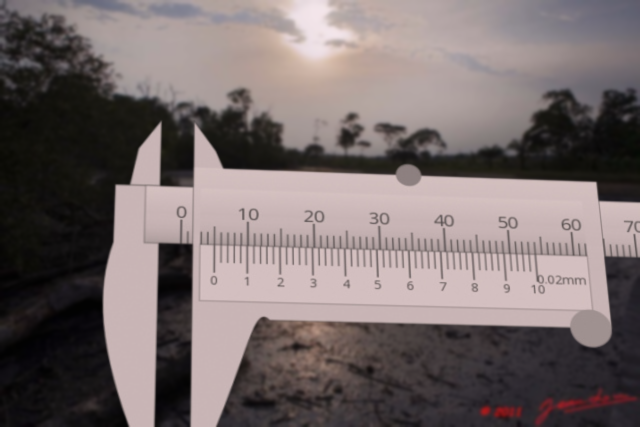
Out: 5.0; mm
